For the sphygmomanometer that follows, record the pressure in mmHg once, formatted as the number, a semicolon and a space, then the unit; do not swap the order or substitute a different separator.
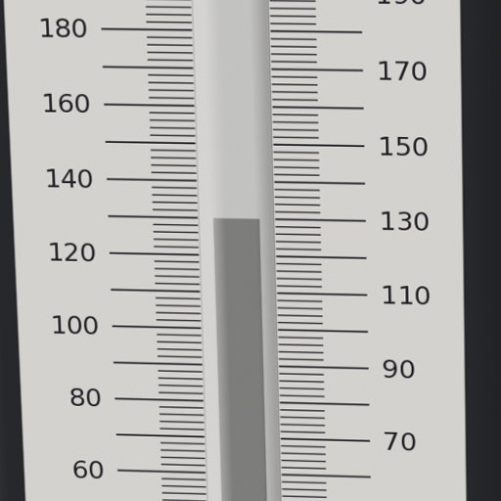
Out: 130; mmHg
